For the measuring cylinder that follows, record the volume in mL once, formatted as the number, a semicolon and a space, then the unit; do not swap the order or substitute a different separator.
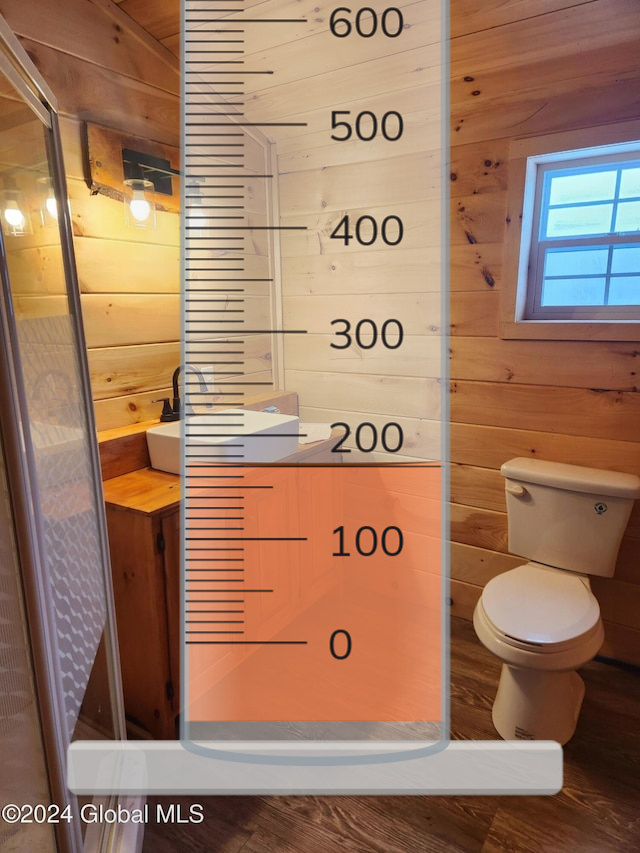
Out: 170; mL
